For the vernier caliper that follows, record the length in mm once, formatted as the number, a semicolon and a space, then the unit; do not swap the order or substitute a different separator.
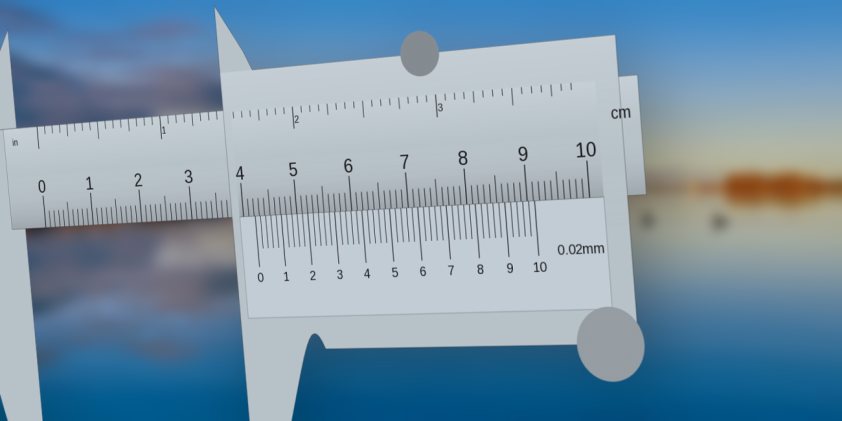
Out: 42.2; mm
